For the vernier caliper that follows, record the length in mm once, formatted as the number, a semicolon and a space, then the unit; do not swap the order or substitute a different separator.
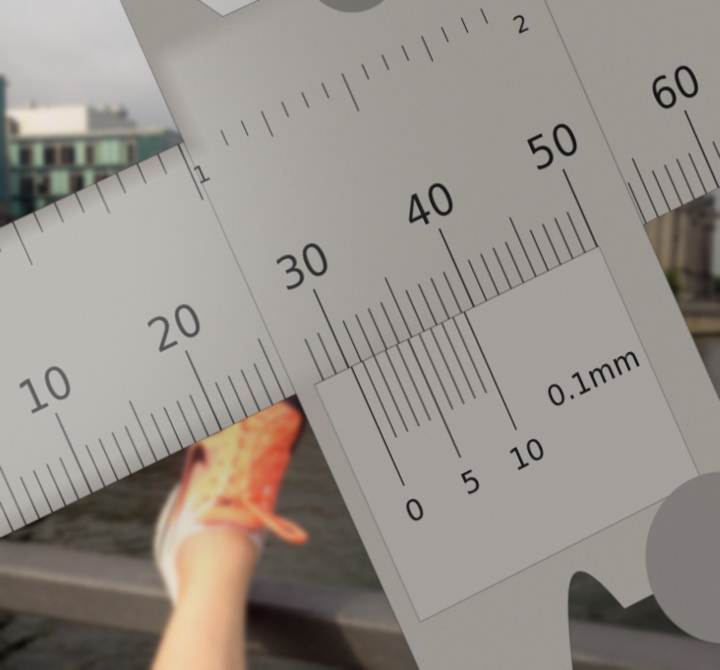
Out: 30.2; mm
